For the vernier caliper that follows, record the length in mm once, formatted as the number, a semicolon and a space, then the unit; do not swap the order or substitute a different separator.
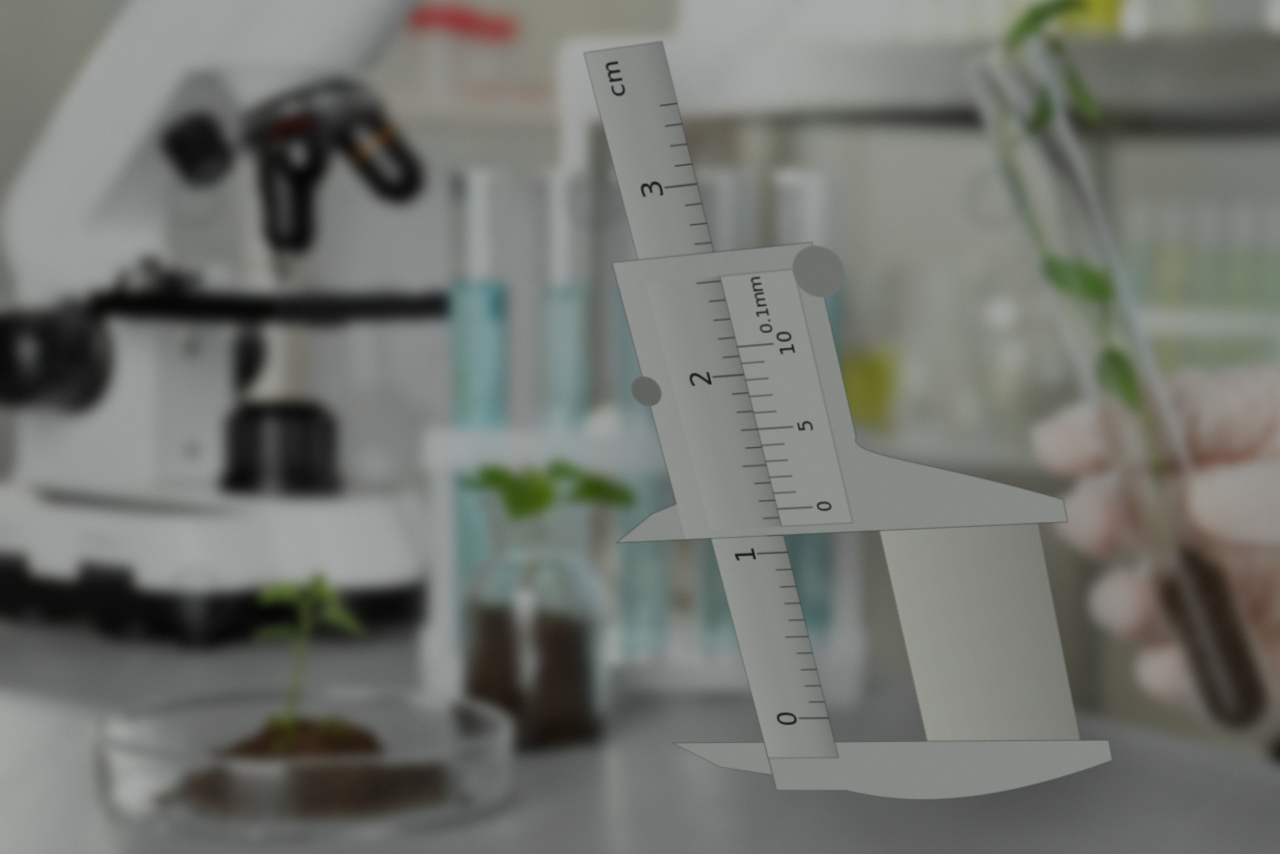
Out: 12.5; mm
